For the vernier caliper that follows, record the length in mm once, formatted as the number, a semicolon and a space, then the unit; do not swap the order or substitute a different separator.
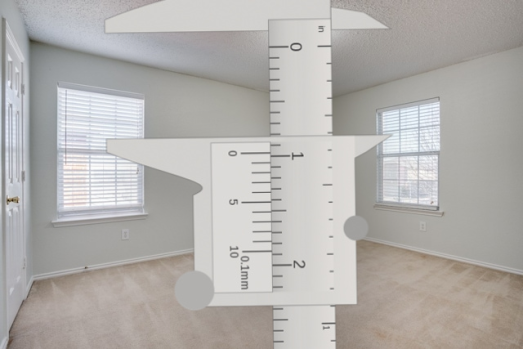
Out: 9.7; mm
